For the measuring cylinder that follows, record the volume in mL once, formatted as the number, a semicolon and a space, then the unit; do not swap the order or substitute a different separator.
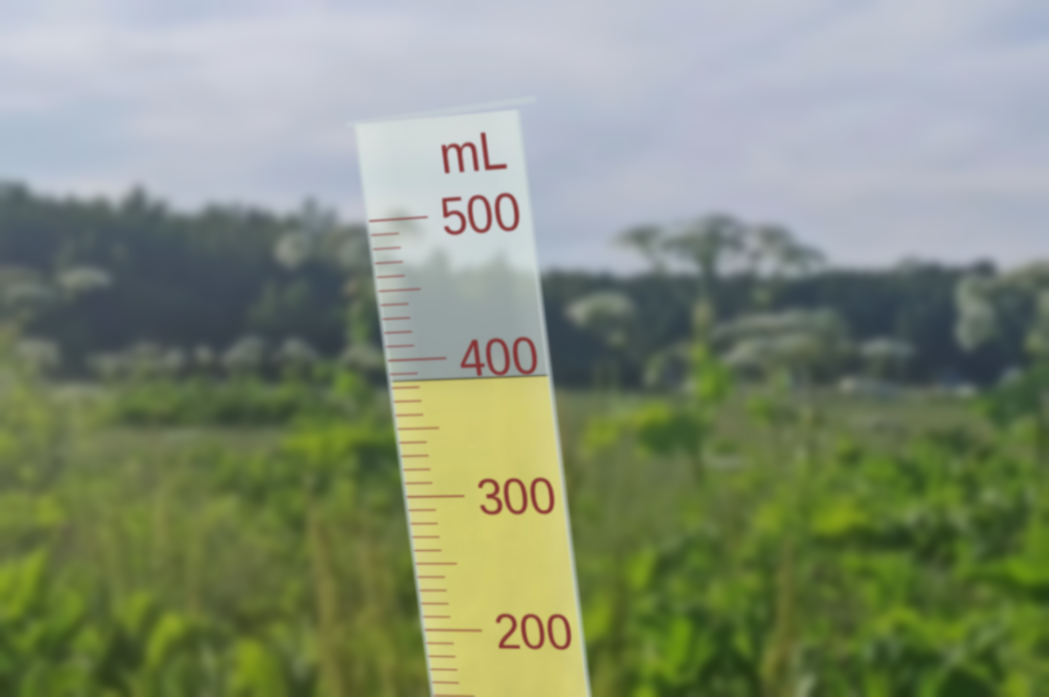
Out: 385; mL
